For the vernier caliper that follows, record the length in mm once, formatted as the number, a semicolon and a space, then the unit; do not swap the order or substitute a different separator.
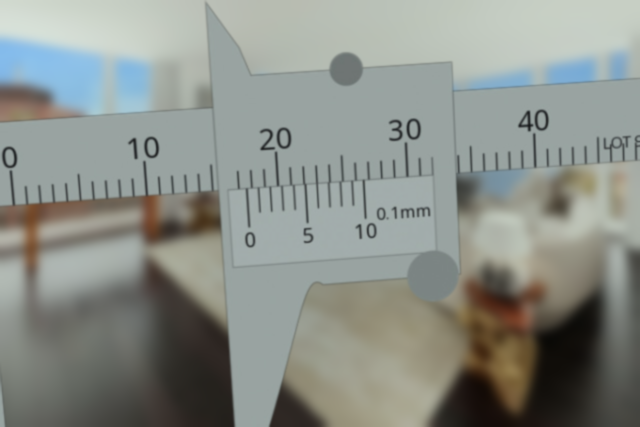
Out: 17.6; mm
